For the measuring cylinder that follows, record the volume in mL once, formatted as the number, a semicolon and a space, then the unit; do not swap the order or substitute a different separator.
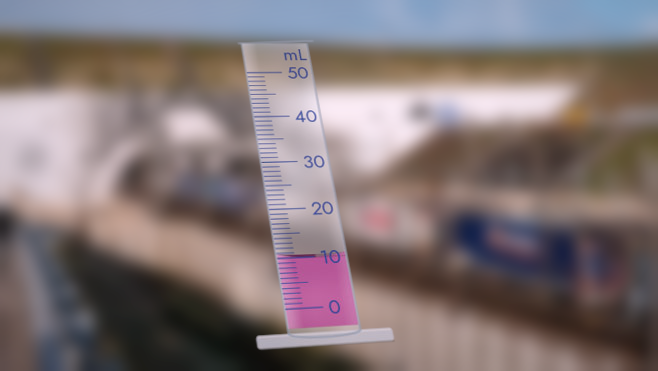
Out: 10; mL
